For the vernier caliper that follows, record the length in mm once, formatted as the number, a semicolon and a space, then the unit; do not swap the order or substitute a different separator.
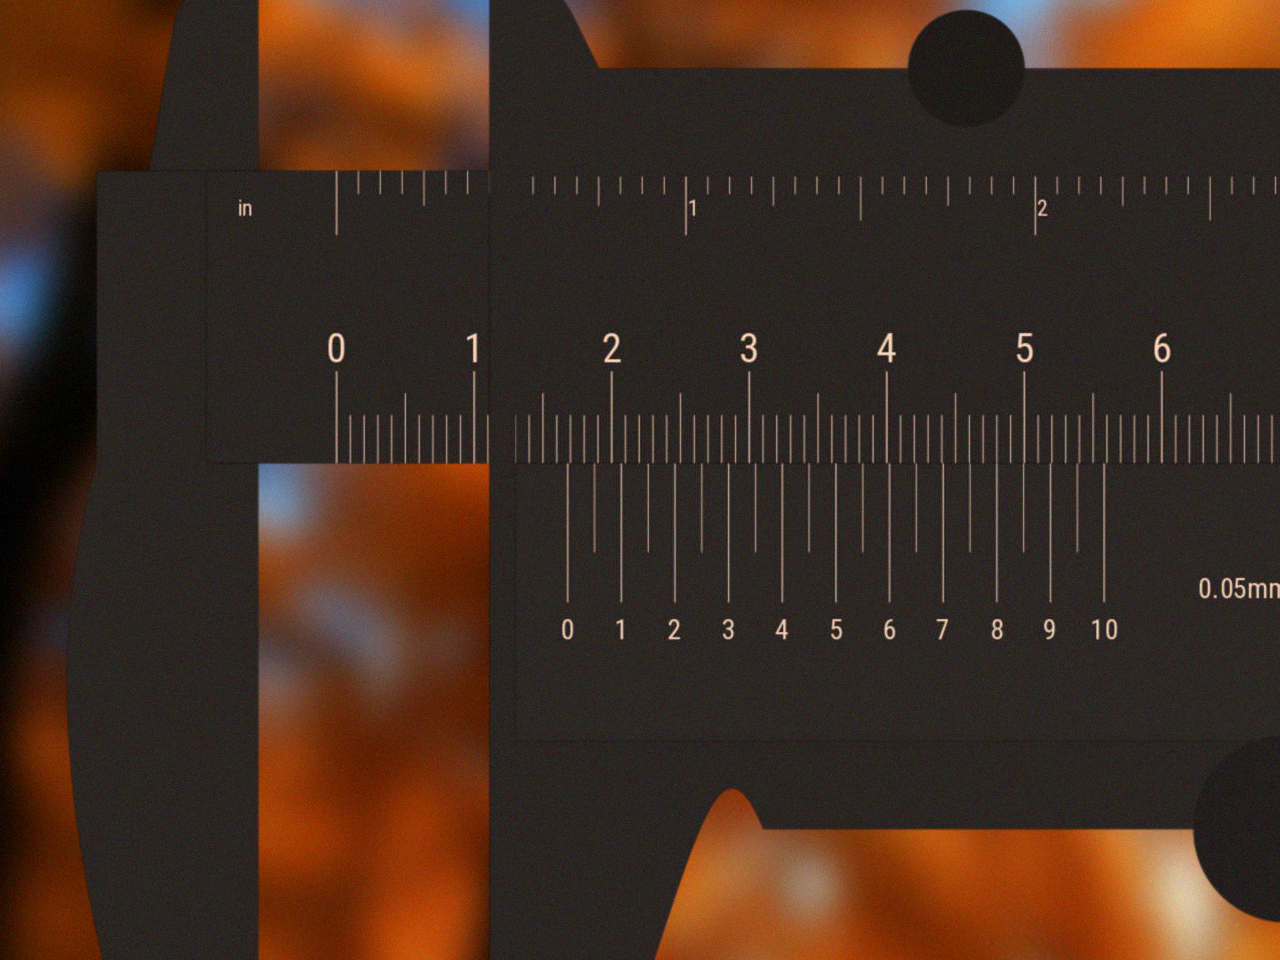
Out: 16.8; mm
